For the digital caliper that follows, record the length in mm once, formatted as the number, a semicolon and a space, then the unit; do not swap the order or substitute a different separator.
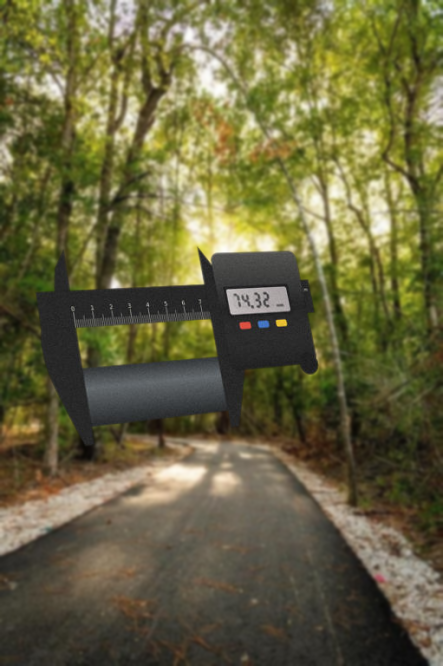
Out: 74.32; mm
